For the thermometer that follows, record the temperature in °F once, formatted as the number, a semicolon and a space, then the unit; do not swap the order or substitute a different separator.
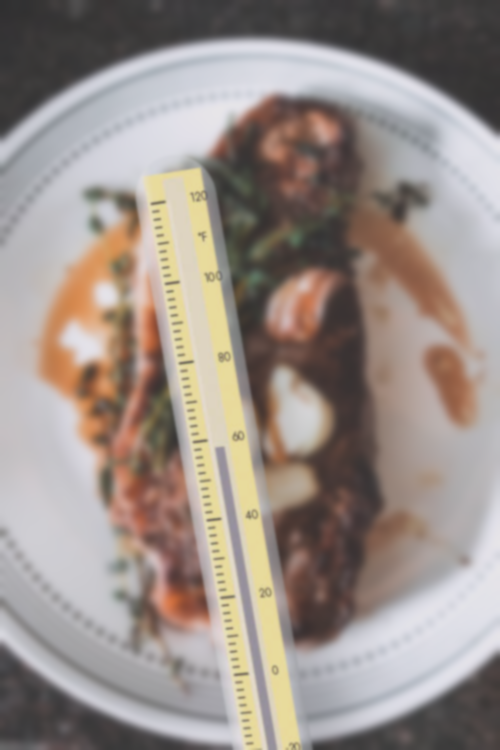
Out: 58; °F
